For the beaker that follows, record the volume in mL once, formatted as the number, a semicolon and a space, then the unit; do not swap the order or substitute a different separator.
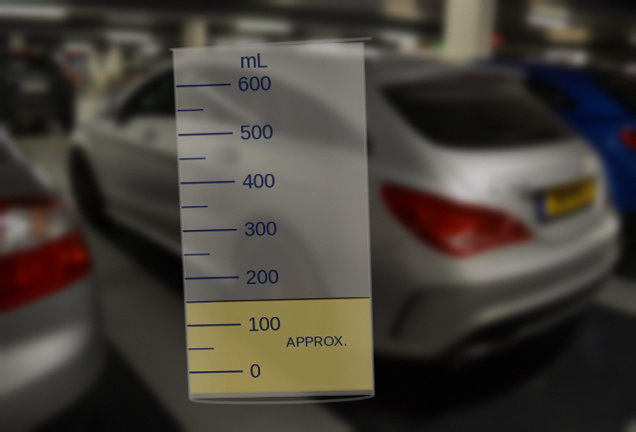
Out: 150; mL
